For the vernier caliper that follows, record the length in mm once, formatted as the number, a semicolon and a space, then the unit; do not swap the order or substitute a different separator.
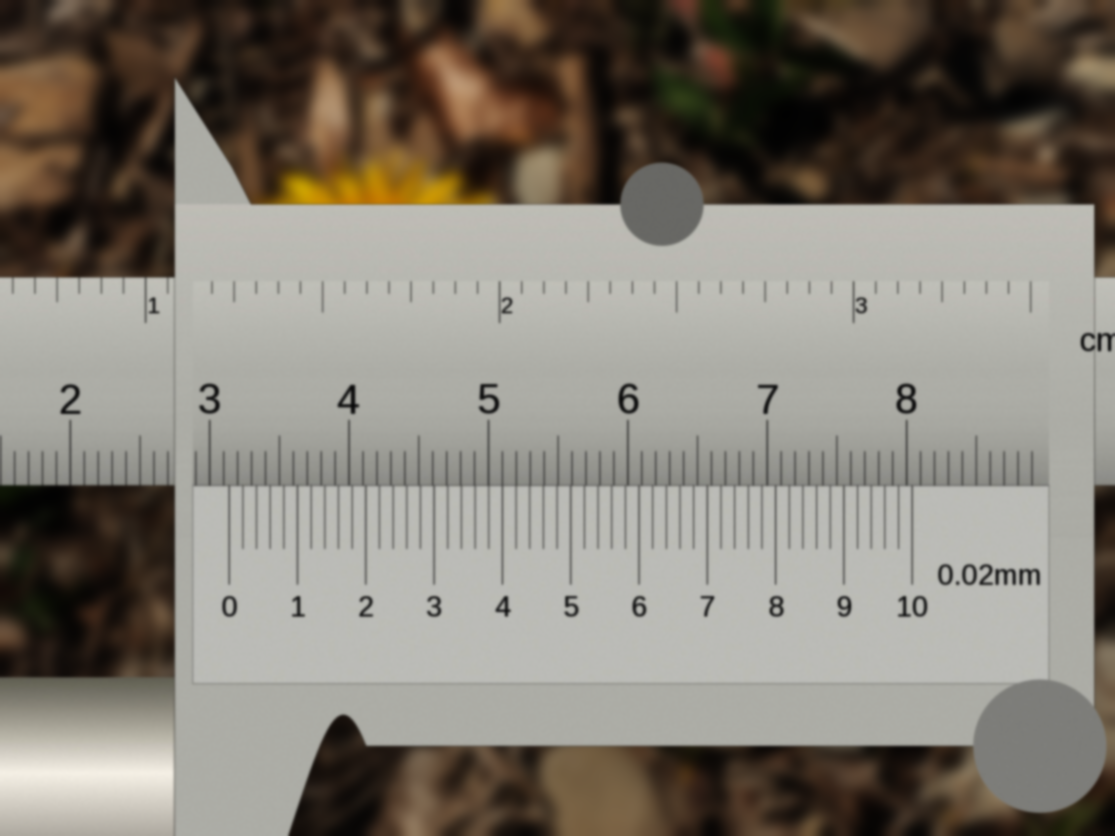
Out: 31.4; mm
